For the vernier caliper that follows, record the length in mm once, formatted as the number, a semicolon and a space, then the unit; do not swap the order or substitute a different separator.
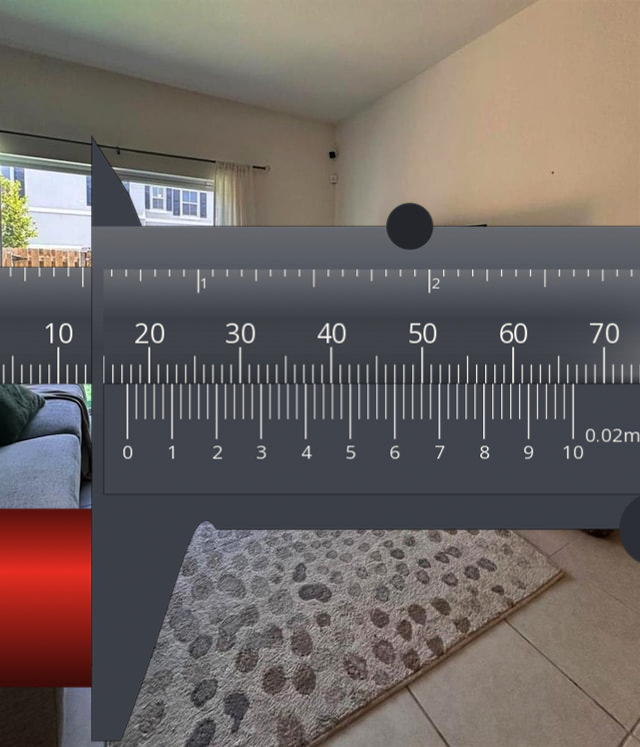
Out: 17.6; mm
